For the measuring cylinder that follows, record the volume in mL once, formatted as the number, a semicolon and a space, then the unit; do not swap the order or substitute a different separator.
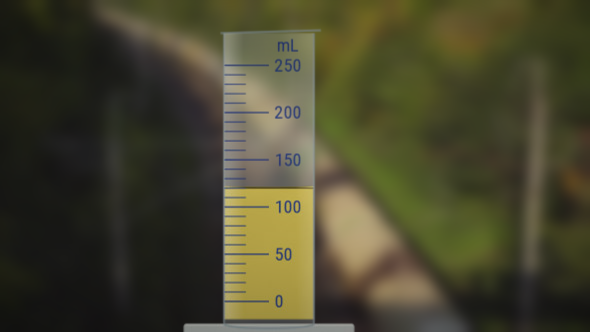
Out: 120; mL
